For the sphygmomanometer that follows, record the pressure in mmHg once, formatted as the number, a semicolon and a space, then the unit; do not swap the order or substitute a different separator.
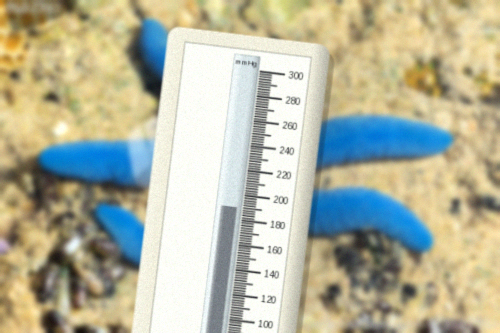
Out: 190; mmHg
